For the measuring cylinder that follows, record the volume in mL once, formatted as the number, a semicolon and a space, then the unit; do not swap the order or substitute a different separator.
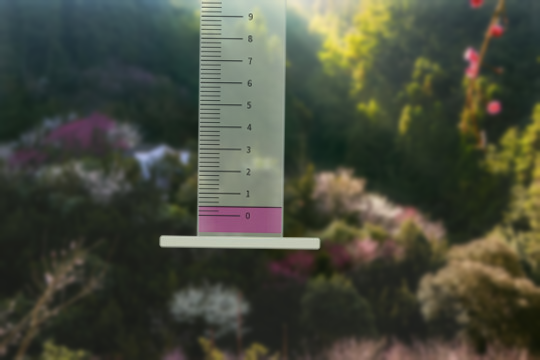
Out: 0.4; mL
